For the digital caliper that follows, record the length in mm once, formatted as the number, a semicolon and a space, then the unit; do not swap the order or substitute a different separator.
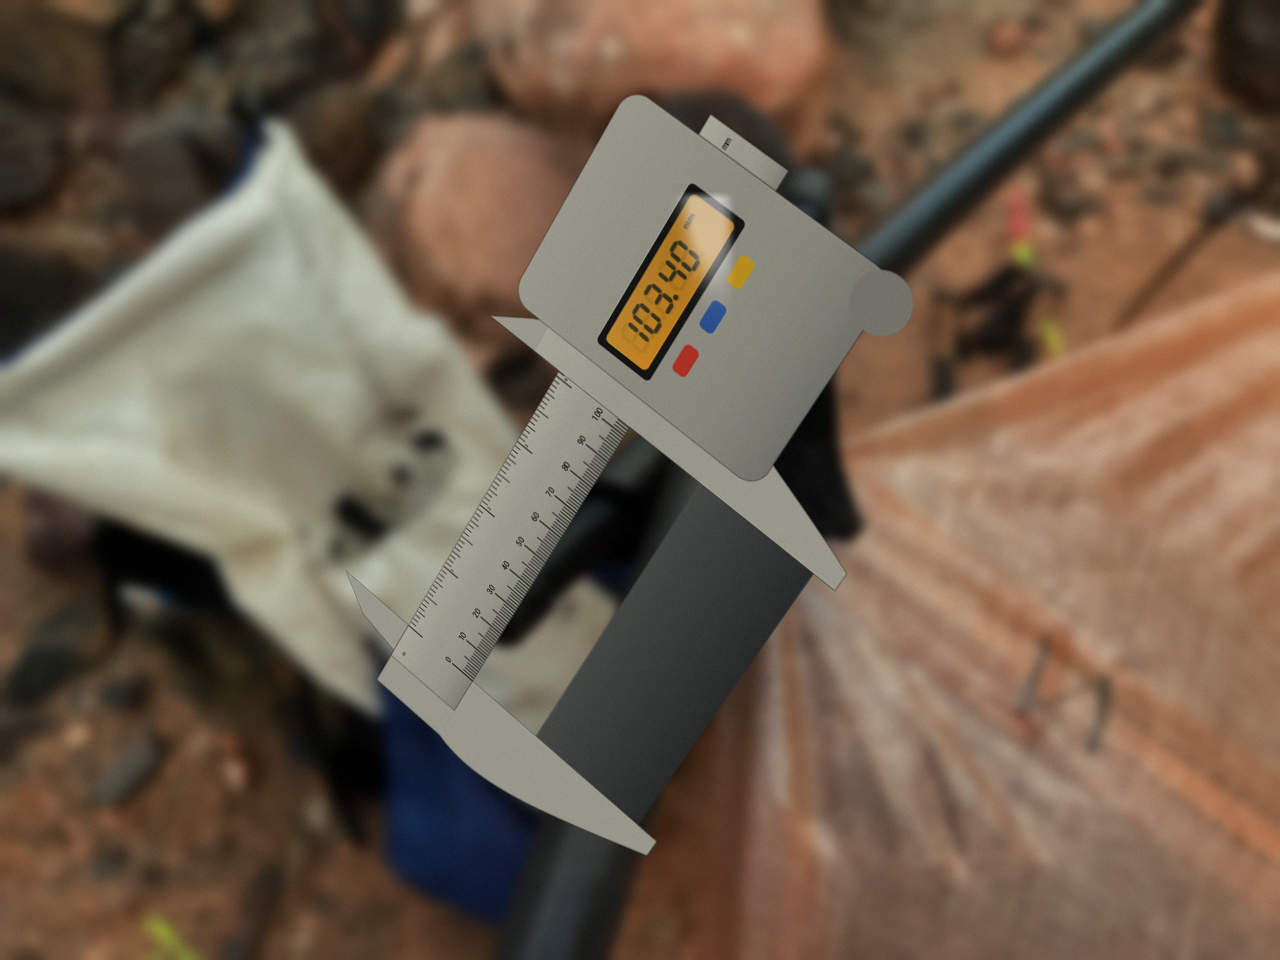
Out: 103.40; mm
